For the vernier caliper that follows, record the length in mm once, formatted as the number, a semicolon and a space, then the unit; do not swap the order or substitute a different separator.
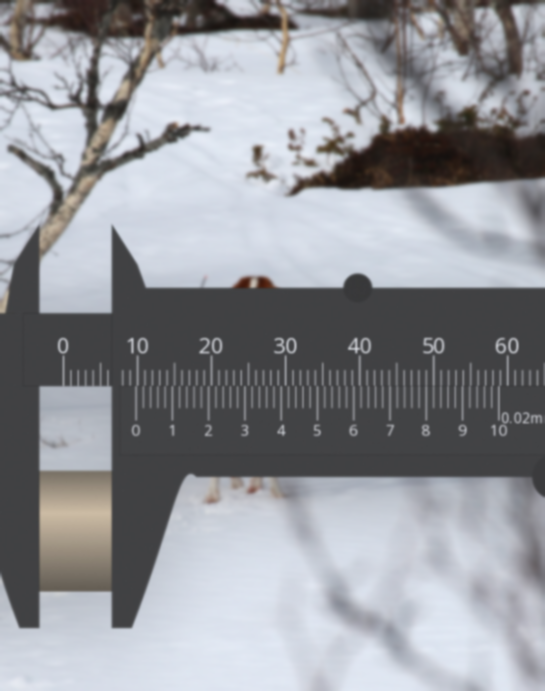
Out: 9.8; mm
